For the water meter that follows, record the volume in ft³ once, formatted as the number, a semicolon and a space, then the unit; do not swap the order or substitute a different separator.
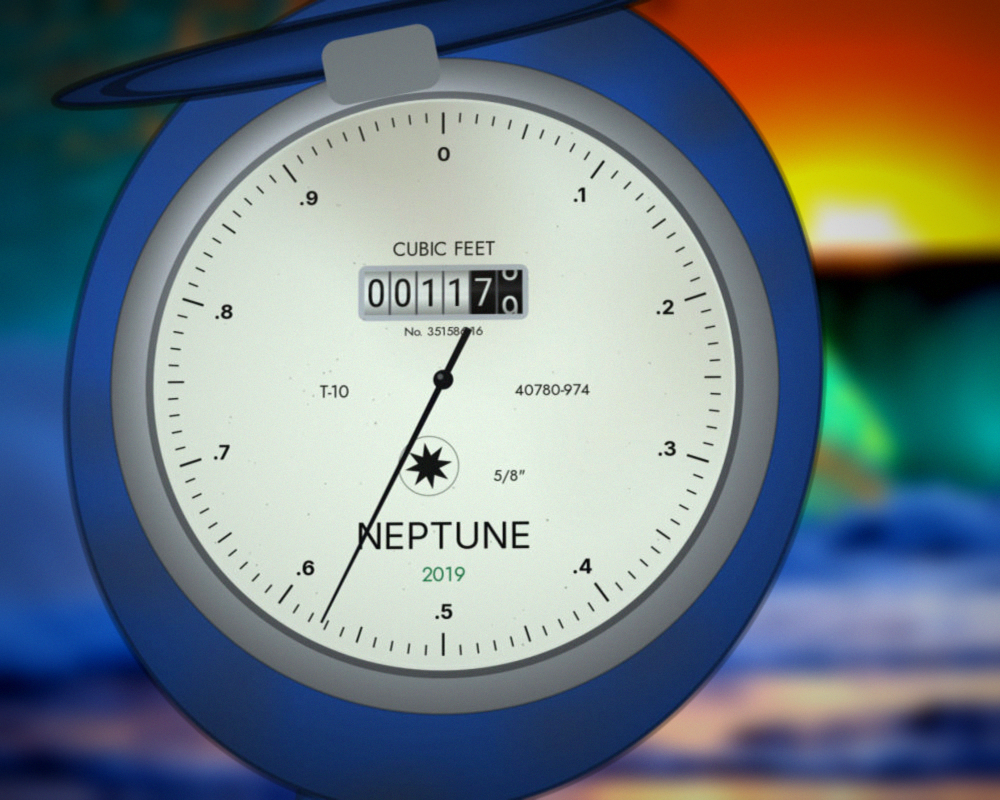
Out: 1178.57; ft³
